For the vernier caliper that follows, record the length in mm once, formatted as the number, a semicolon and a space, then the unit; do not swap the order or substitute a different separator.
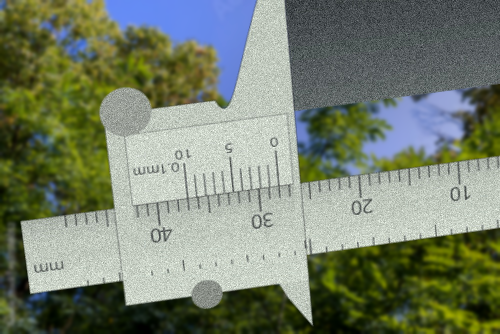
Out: 28.0; mm
